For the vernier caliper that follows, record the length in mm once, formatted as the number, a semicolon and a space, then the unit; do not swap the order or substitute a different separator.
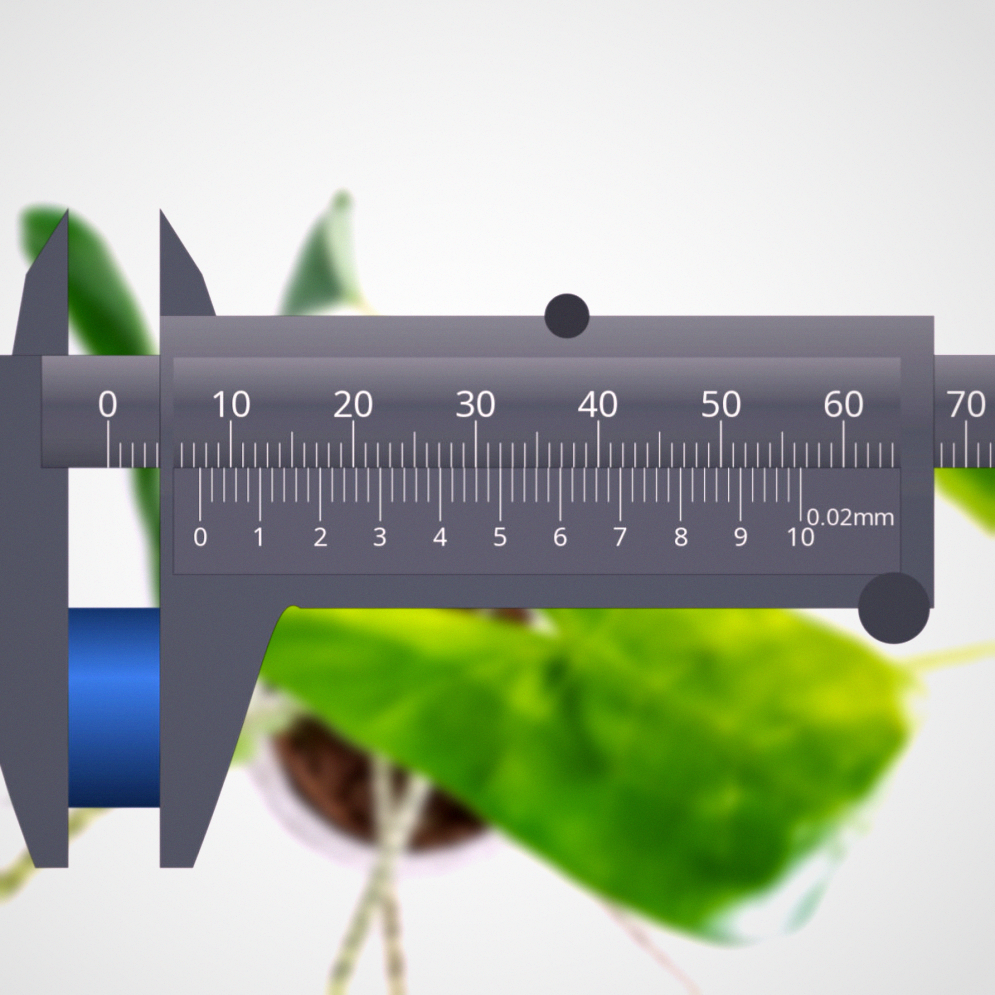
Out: 7.5; mm
